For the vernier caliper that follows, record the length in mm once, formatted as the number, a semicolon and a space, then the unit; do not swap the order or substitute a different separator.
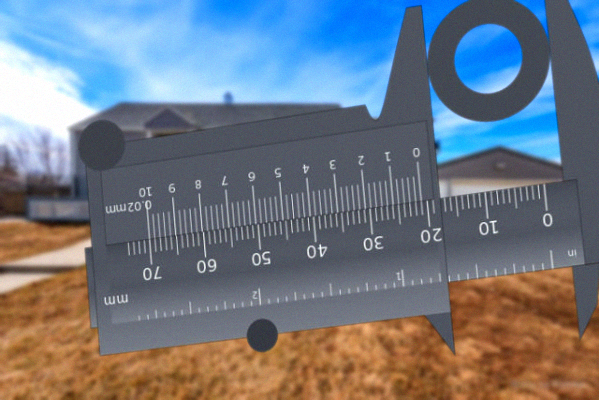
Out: 21.0; mm
